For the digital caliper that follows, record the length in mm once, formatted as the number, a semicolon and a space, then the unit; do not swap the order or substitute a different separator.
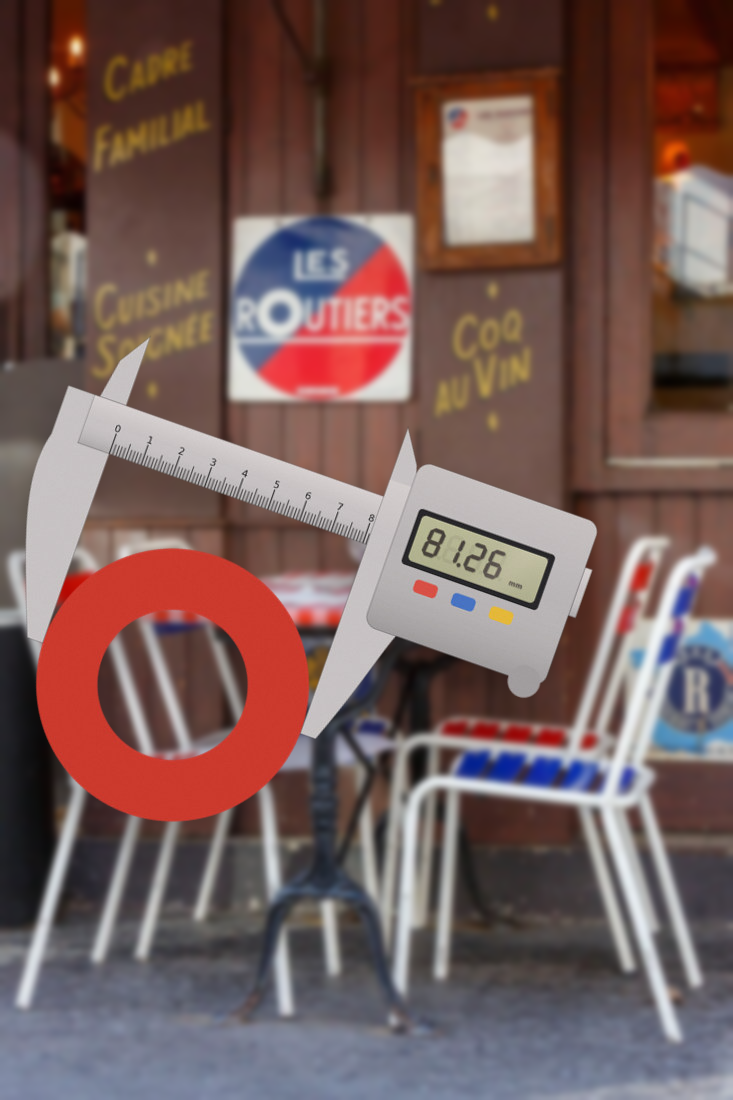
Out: 81.26; mm
